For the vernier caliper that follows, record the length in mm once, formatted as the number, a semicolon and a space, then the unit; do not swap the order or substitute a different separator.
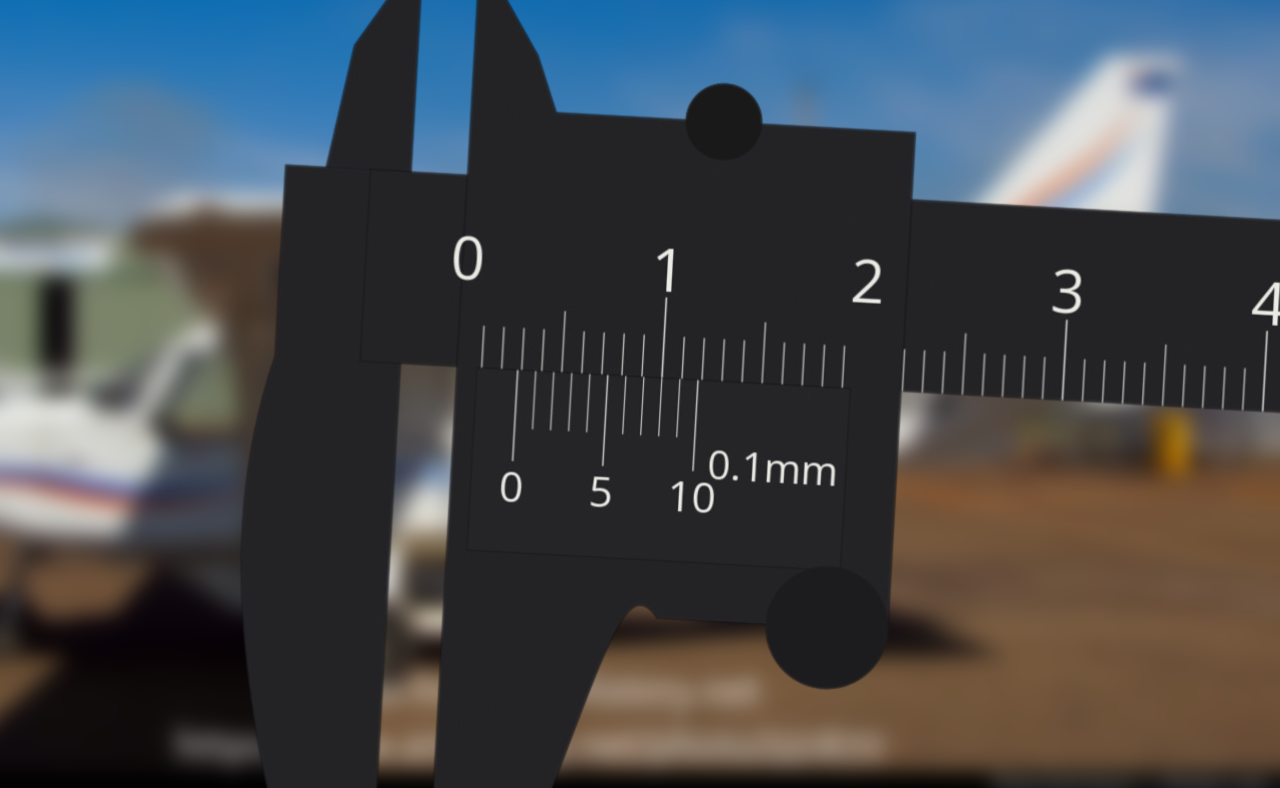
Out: 2.8; mm
